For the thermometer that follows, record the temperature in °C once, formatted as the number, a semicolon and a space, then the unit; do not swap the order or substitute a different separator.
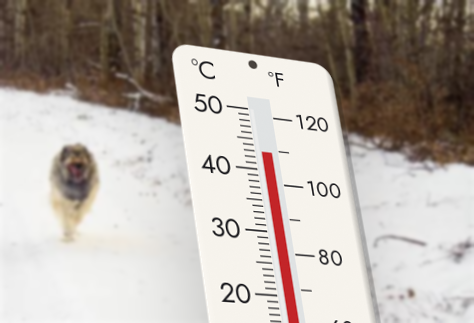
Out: 43; °C
